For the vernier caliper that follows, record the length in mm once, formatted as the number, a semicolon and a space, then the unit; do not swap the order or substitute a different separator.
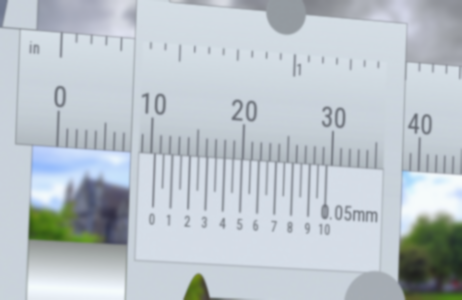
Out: 10.4; mm
